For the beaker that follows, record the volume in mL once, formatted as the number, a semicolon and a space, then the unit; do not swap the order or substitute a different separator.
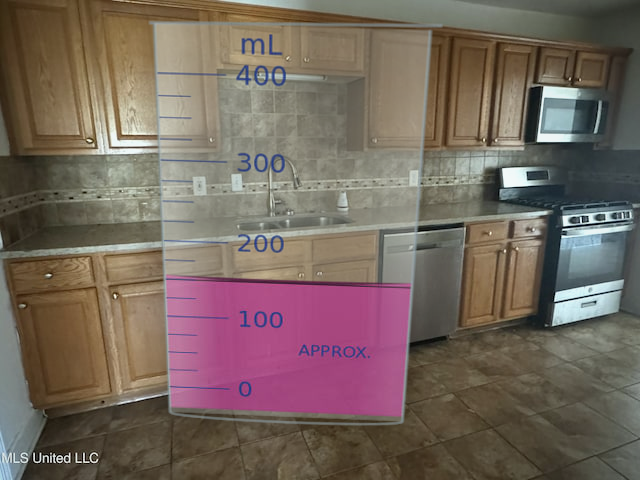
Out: 150; mL
